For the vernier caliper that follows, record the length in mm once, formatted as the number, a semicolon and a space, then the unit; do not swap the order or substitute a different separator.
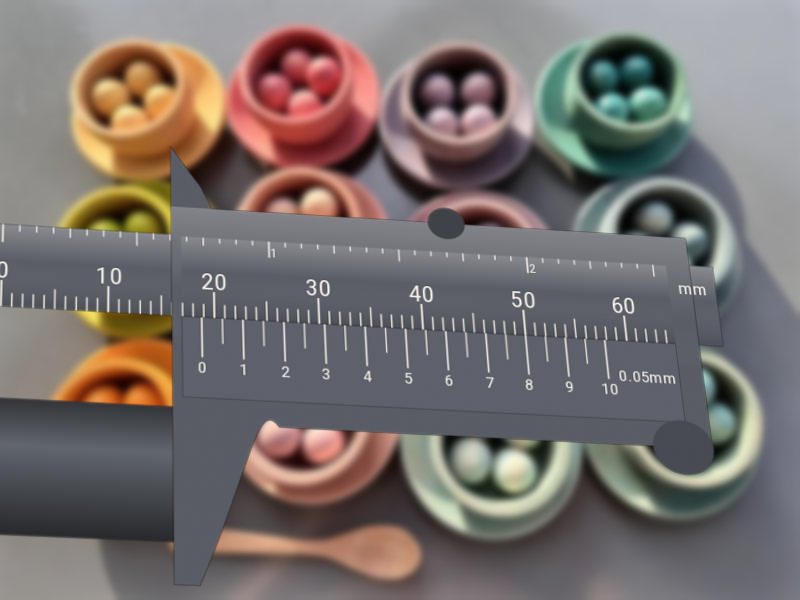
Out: 18.8; mm
